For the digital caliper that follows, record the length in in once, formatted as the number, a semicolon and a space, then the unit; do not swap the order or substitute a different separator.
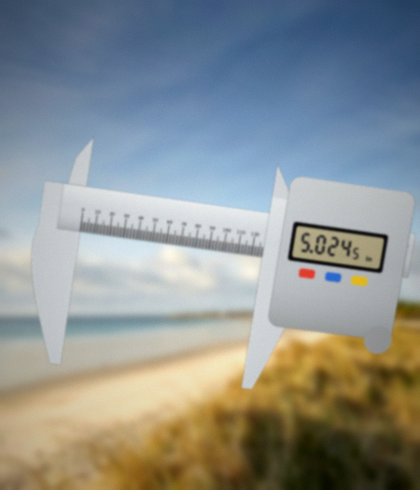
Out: 5.0245; in
